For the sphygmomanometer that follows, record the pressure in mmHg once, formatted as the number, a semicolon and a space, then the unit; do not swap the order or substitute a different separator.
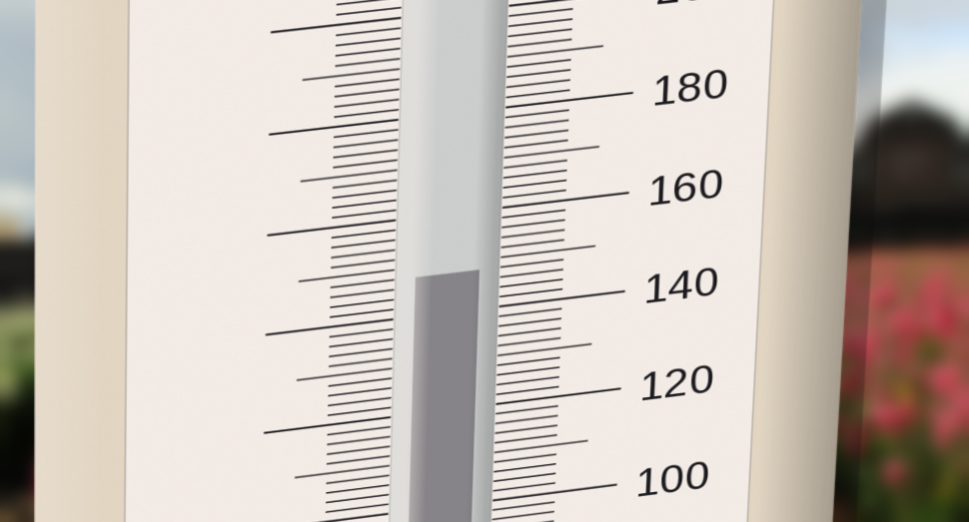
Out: 148; mmHg
